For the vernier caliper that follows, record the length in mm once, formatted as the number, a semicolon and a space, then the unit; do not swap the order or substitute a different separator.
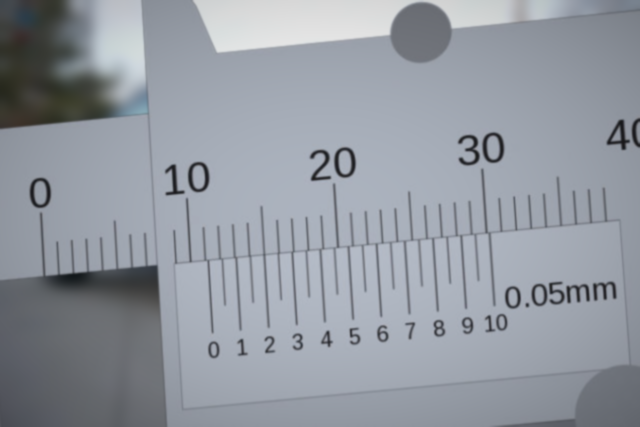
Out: 11.2; mm
